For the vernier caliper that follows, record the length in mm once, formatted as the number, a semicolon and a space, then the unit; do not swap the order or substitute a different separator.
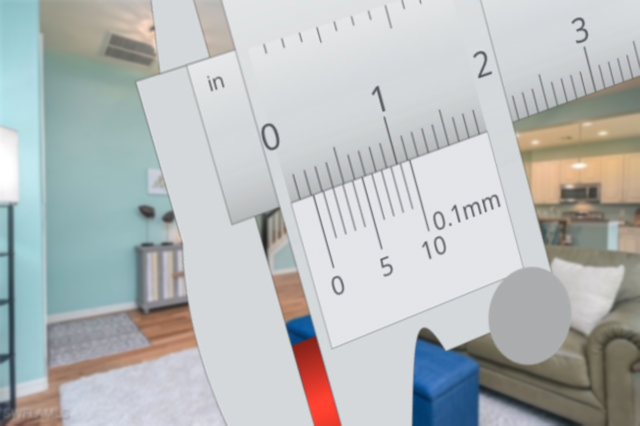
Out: 2.2; mm
